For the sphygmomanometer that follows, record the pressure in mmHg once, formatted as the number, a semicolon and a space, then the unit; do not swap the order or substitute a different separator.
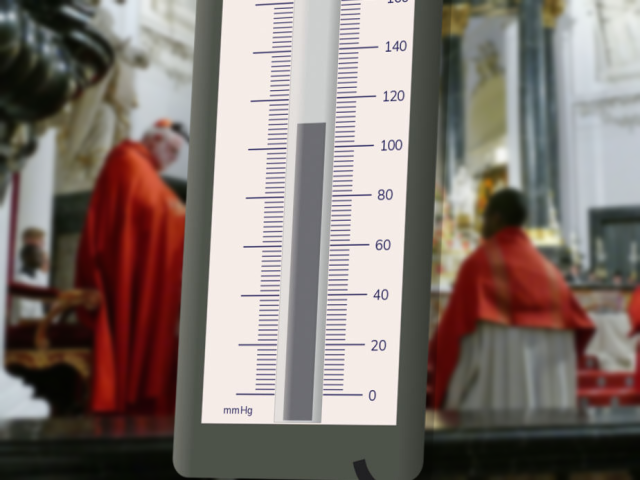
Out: 110; mmHg
